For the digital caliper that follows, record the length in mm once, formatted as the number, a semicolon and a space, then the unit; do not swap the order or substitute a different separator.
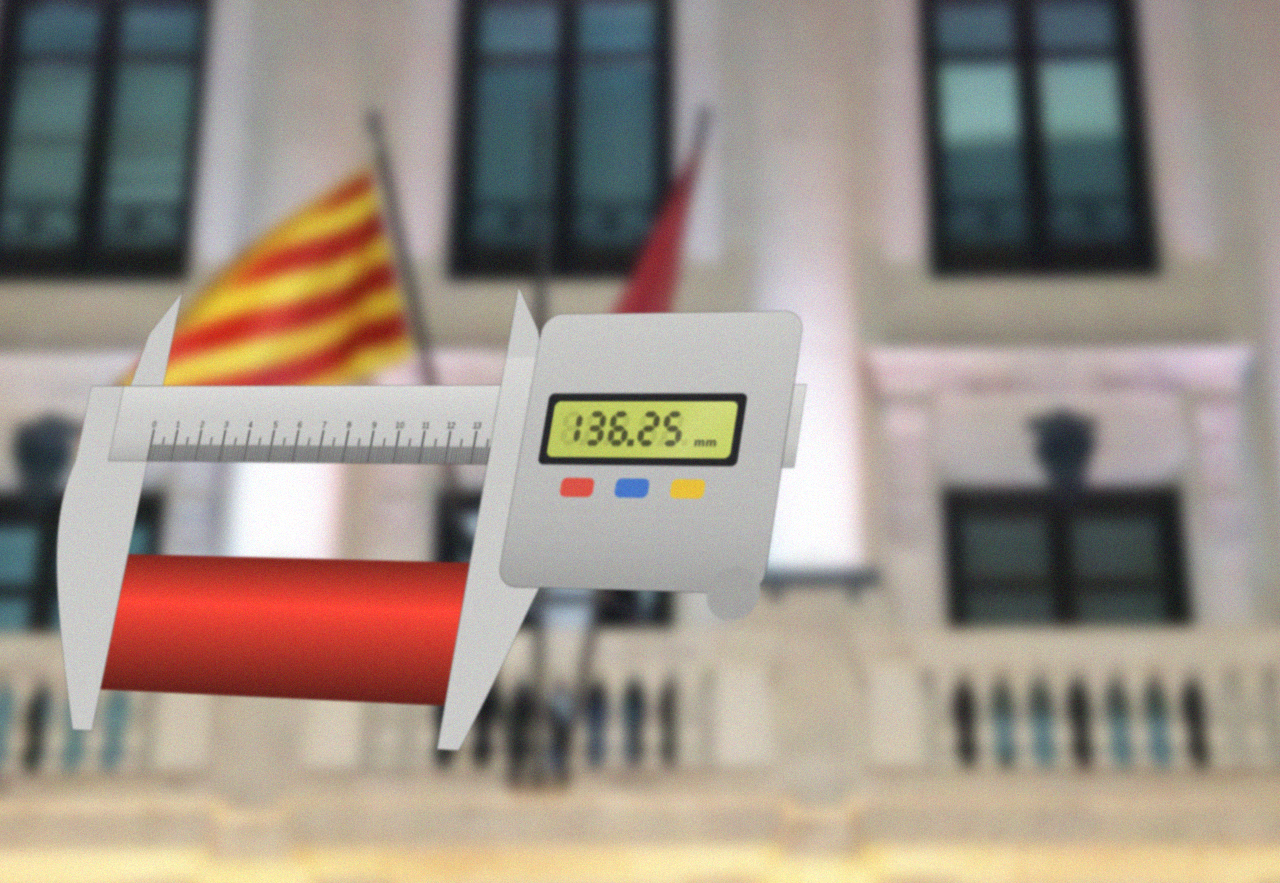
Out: 136.25; mm
